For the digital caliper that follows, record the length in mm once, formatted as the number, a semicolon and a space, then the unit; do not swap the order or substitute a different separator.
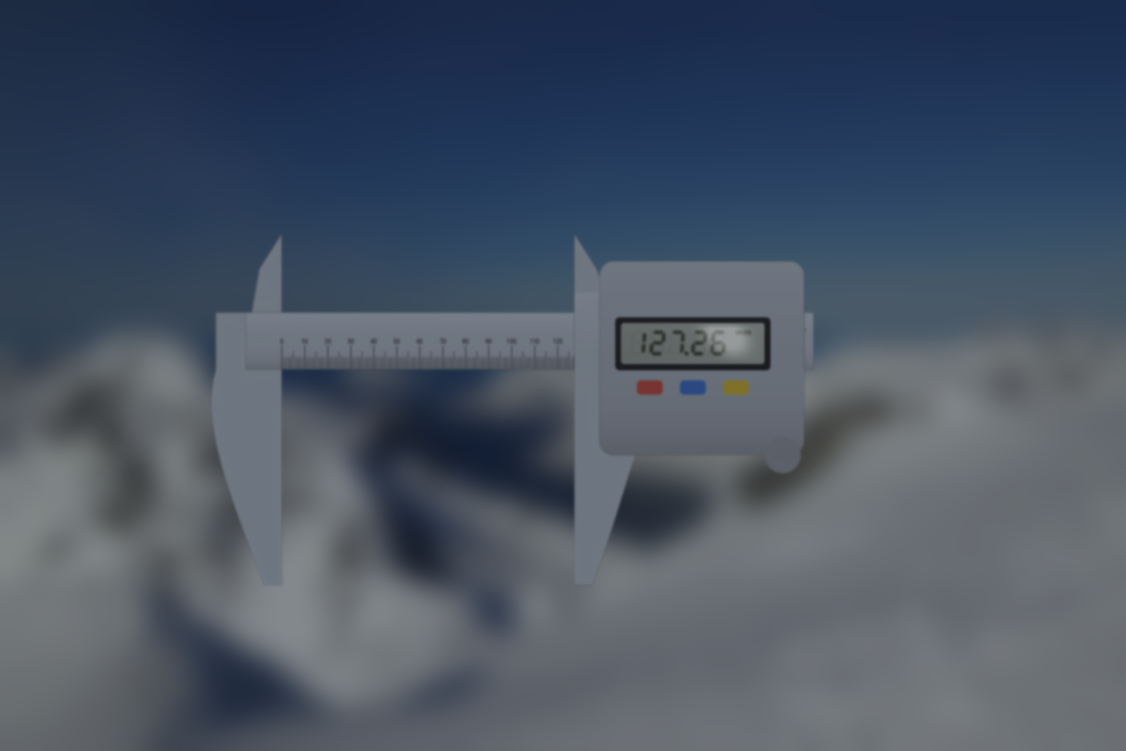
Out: 127.26; mm
